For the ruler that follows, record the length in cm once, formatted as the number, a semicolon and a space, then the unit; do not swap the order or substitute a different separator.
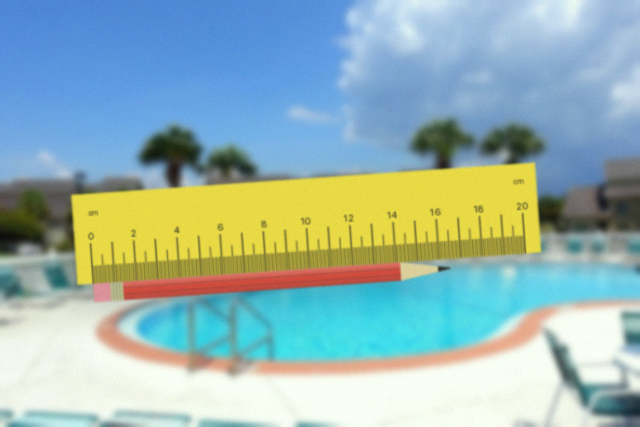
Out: 16.5; cm
